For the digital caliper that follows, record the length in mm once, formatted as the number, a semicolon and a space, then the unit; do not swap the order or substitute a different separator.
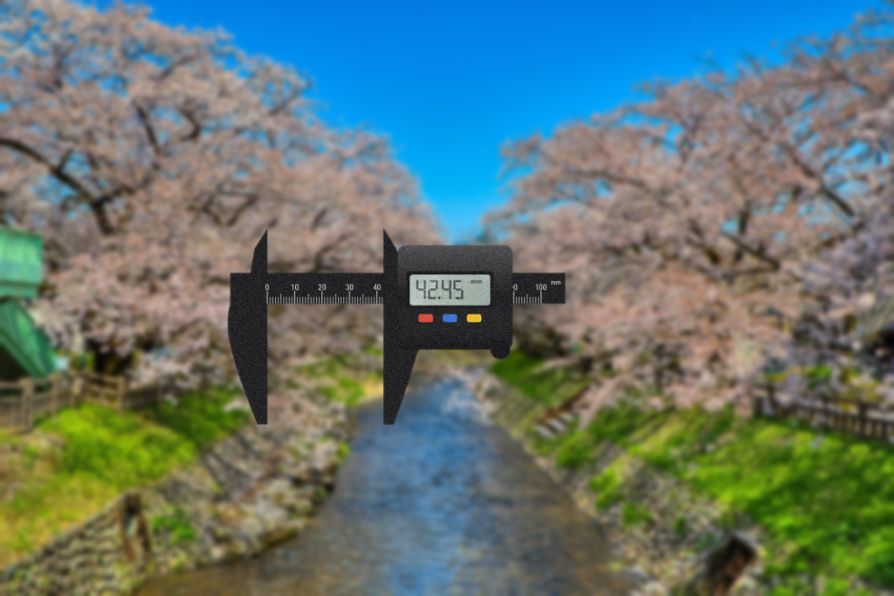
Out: 42.45; mm
